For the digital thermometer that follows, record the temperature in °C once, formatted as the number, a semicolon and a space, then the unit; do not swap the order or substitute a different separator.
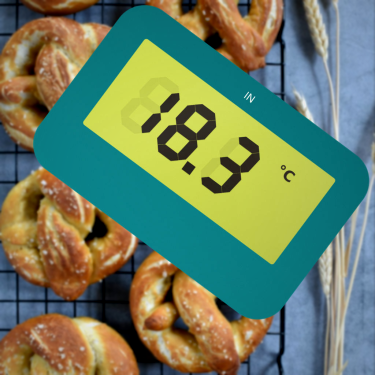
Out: 18.3; °C
